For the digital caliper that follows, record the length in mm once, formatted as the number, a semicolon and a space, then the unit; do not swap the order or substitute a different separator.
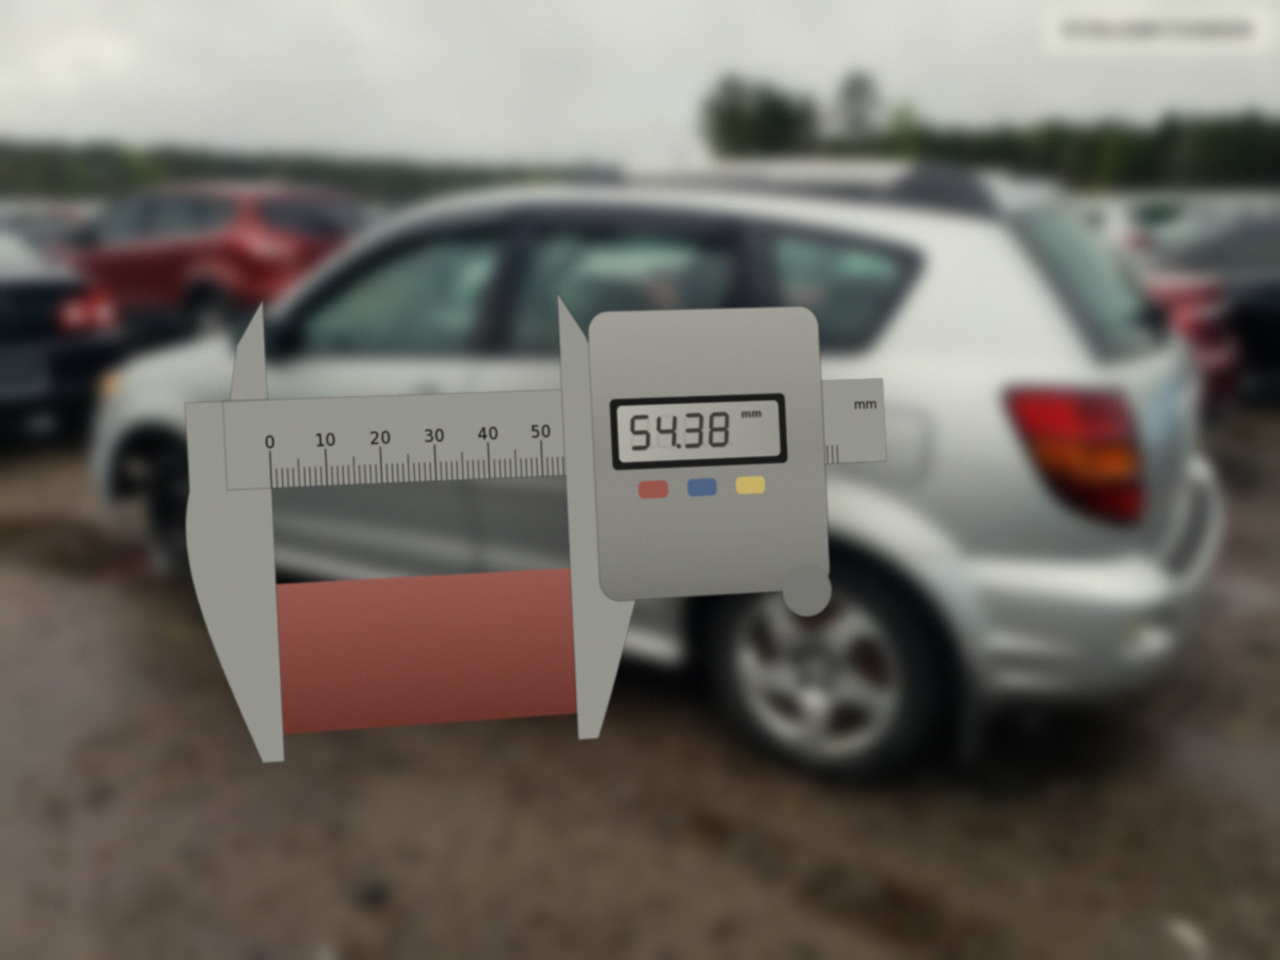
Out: 54.38; mm
